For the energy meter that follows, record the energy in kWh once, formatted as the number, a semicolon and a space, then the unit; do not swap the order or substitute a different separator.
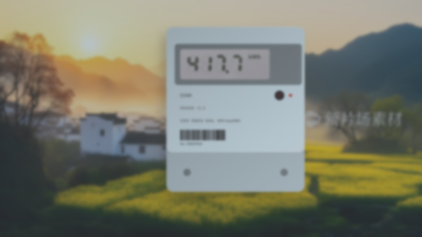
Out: 417.7; kWh
